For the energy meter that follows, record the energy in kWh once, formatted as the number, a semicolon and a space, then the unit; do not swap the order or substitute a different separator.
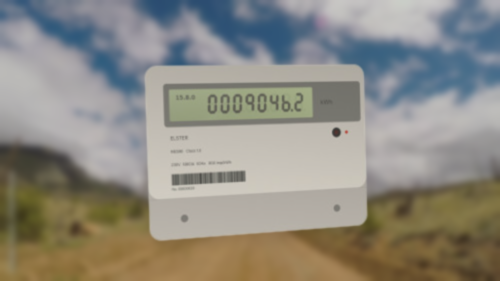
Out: 9046.2; kWh
